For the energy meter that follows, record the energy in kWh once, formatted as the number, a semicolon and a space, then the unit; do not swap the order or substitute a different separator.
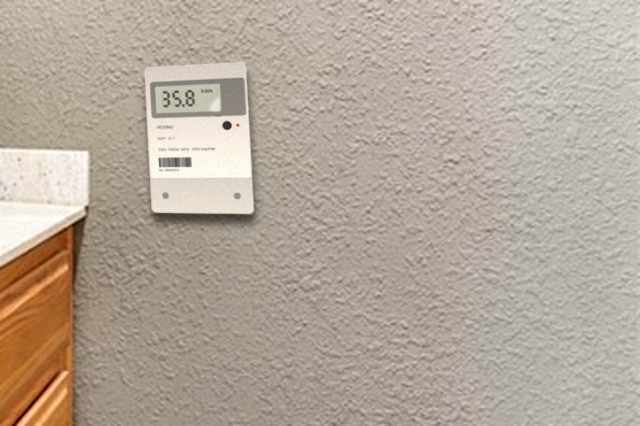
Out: 35.8; kWh
